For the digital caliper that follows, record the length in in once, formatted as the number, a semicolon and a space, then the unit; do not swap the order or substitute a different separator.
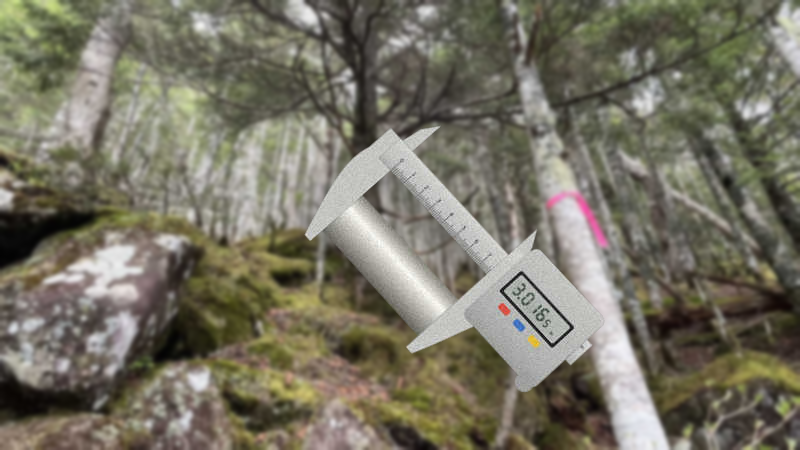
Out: 3.0165; in
